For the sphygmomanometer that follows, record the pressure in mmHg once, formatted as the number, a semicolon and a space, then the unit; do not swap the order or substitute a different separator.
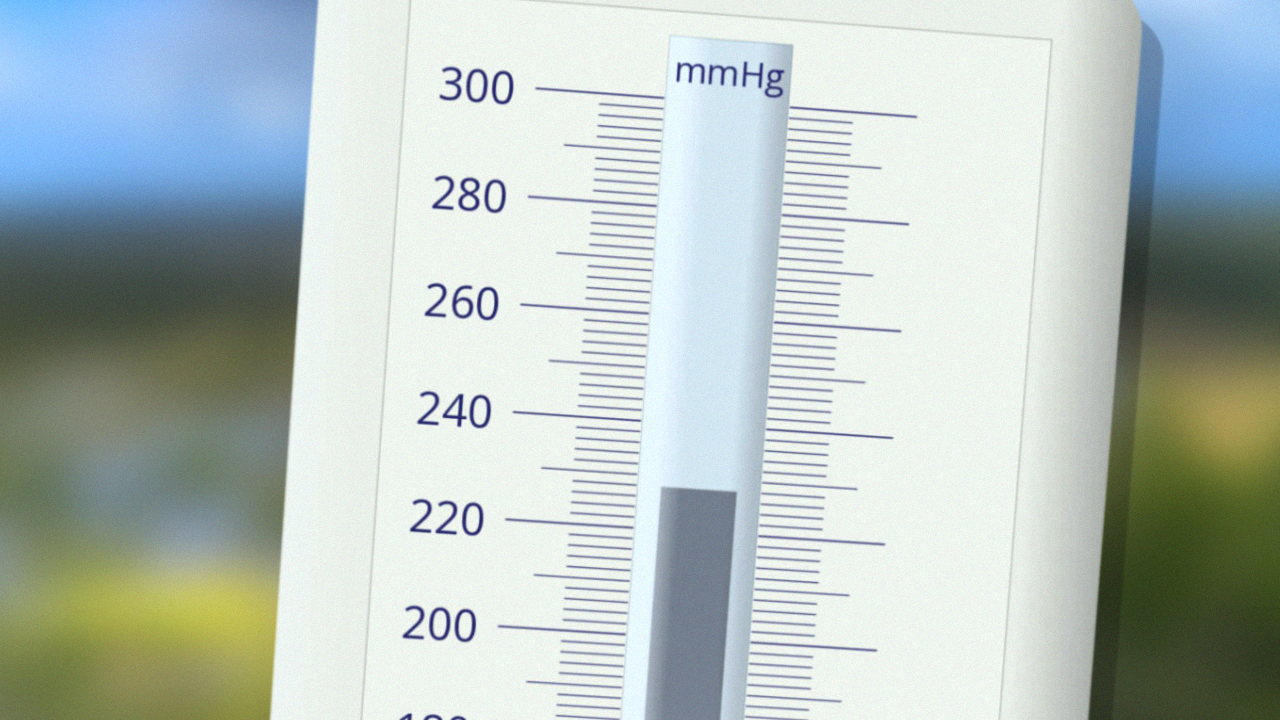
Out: 228; mmHg
